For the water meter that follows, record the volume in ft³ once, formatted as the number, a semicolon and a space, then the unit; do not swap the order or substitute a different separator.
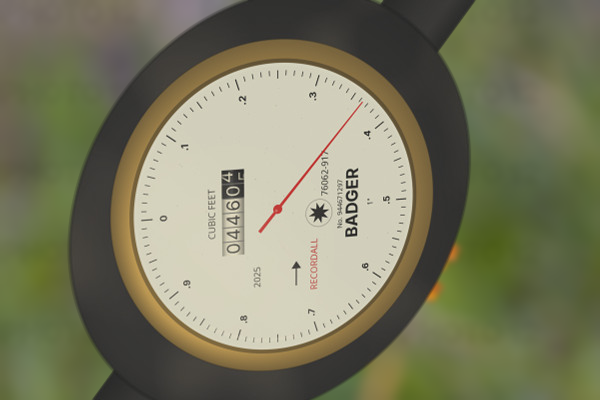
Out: 44604.36; ft³
